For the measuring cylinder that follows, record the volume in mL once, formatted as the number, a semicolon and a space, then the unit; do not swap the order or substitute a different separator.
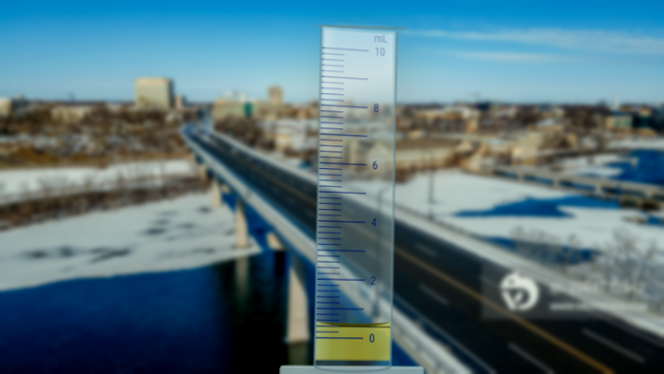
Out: 0.4; mL
